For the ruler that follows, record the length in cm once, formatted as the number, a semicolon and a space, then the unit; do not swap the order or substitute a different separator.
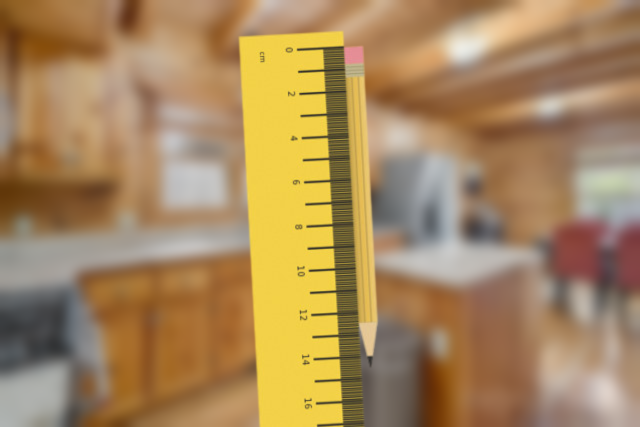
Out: 14.5; cm
